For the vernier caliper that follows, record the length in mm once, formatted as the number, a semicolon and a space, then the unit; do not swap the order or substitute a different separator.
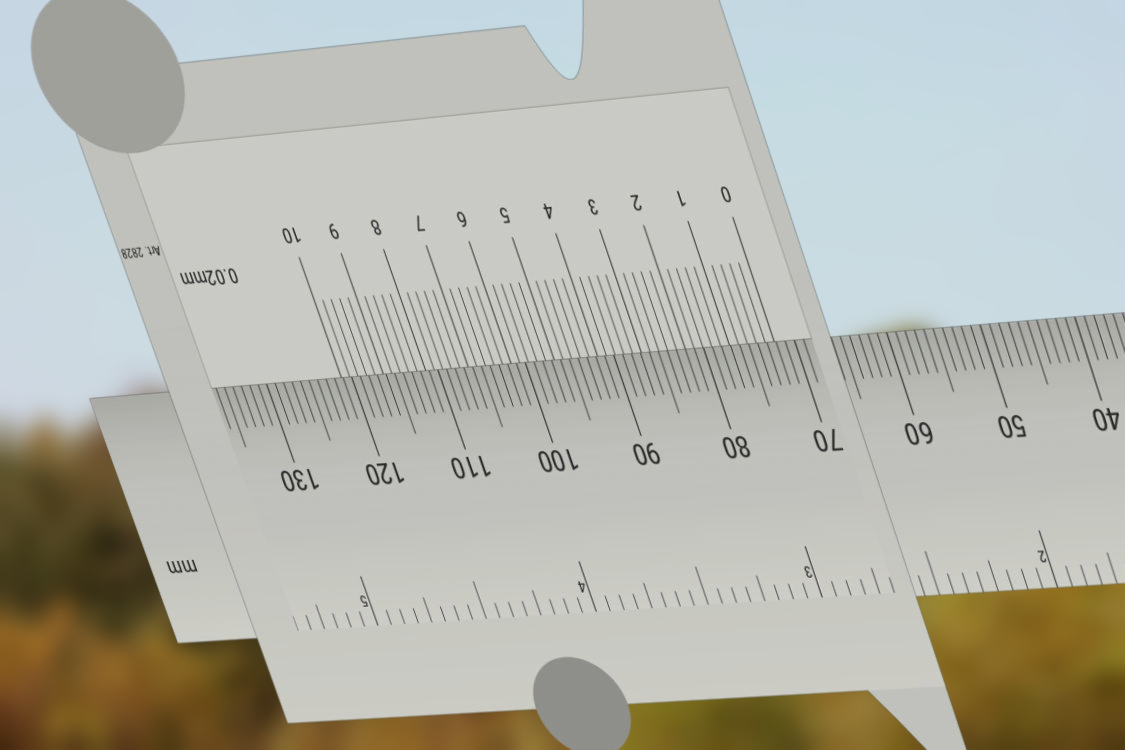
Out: 72.2; mm
